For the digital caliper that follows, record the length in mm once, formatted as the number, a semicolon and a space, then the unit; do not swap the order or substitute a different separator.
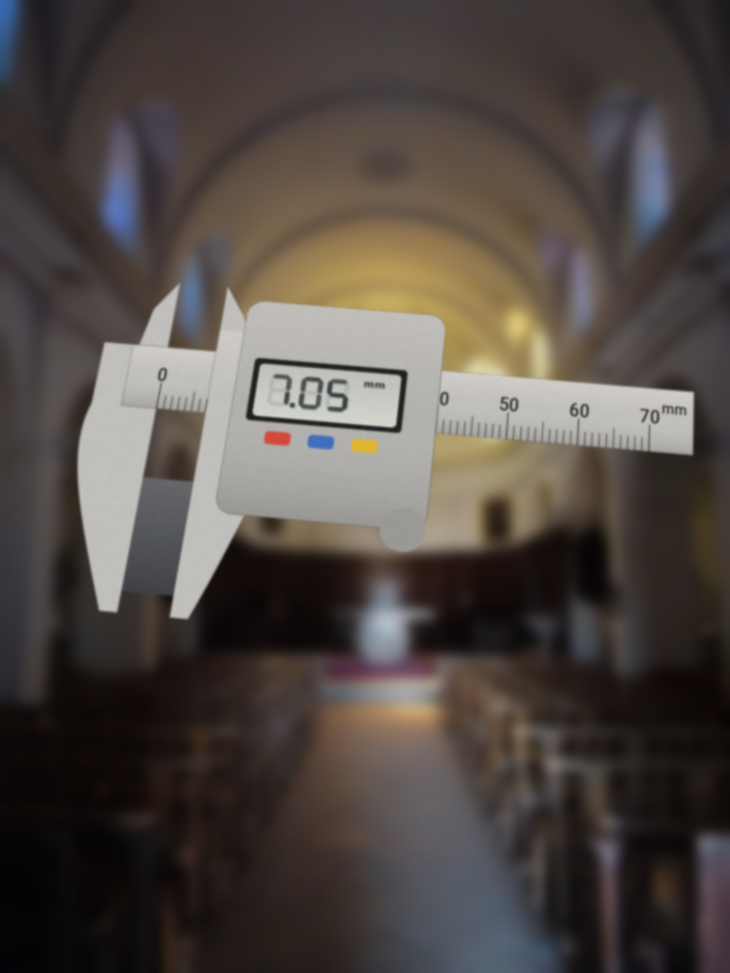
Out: 7.05; mm
